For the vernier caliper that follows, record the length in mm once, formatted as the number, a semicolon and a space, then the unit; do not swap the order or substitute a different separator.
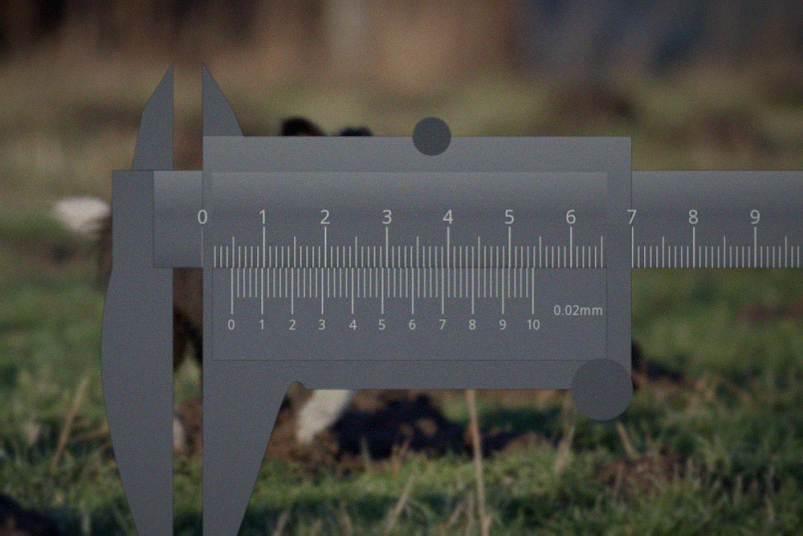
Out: 4.8; mm
